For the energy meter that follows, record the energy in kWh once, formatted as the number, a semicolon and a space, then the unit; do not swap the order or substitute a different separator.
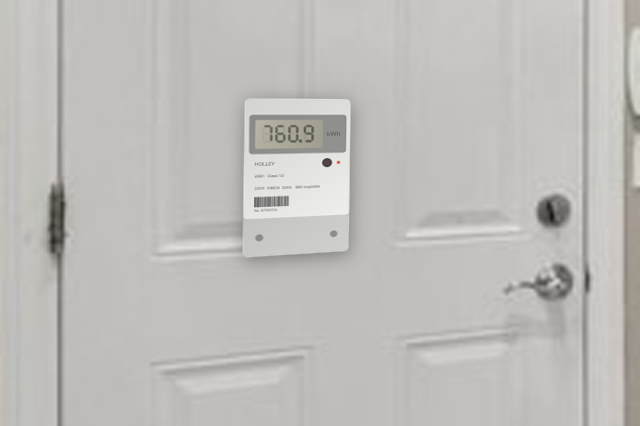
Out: 760.9; kWh
